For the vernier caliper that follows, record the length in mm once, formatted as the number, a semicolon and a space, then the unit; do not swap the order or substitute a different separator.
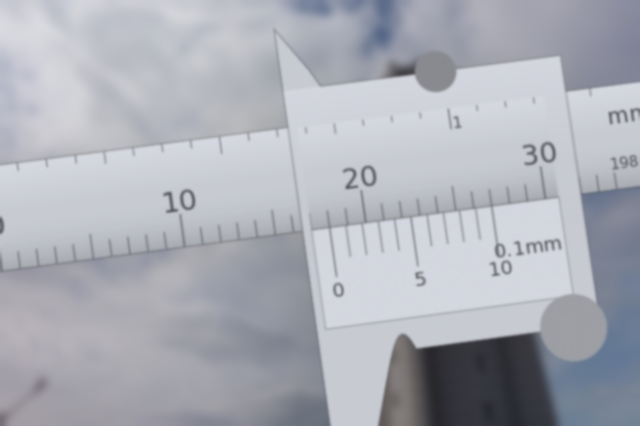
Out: 18.0; mm
